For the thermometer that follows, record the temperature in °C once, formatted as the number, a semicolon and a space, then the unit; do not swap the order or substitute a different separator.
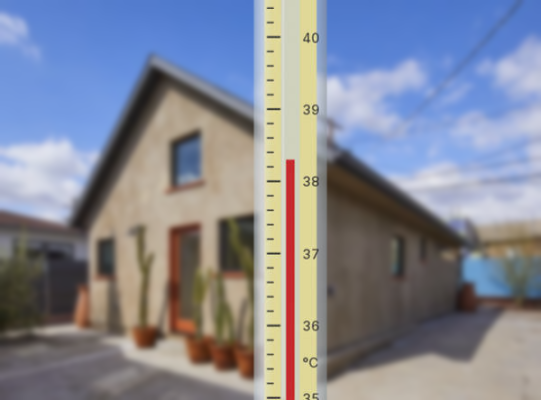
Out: 38.3; °C
